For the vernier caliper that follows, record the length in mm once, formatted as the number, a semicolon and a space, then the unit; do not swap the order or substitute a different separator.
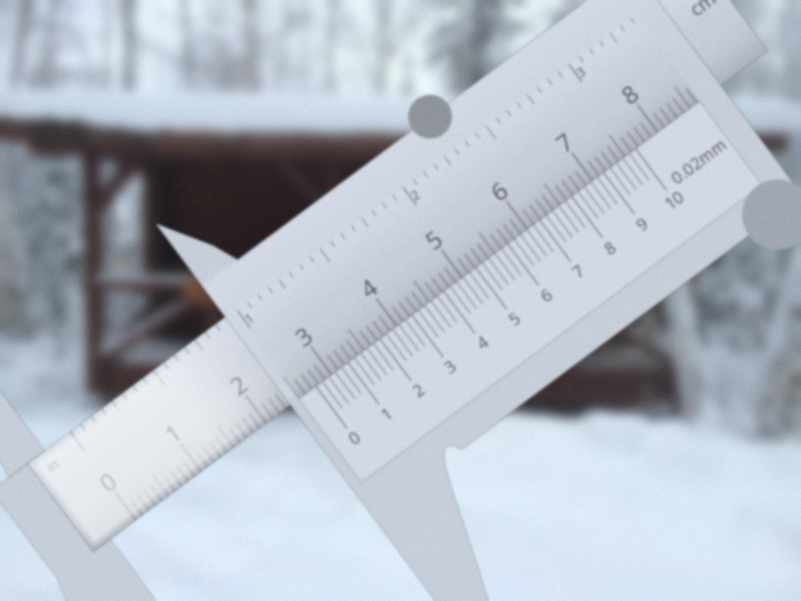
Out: 27.6; mm
